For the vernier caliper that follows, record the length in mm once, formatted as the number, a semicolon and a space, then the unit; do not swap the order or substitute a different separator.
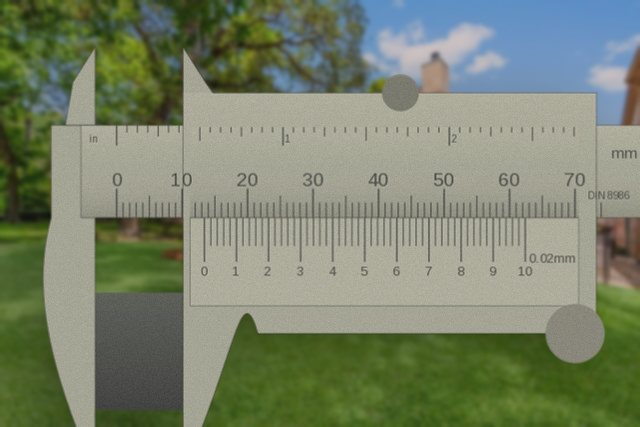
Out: 13.4; mm
